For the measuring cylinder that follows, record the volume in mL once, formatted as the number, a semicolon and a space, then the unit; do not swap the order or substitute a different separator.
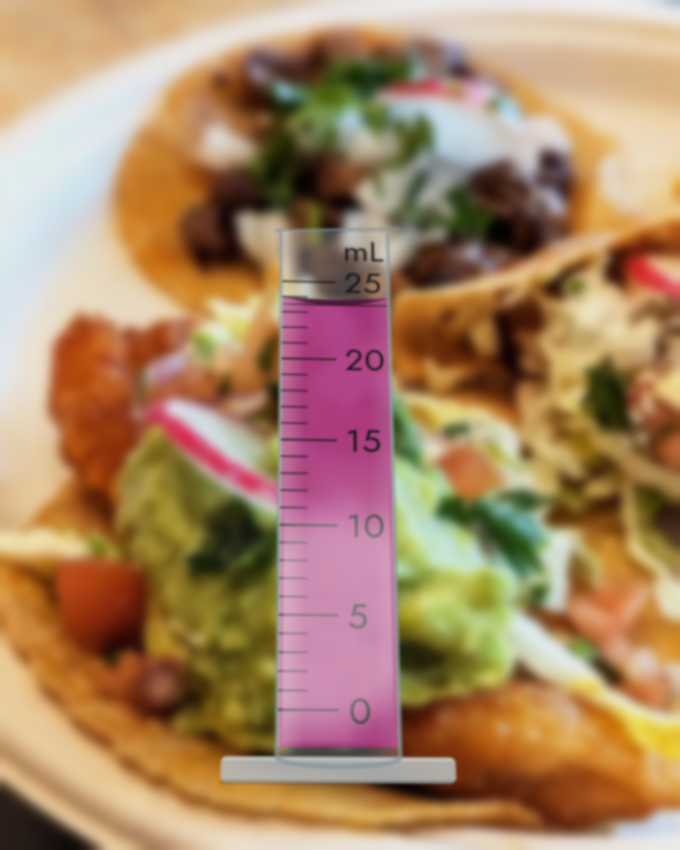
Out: 23.5; mL
